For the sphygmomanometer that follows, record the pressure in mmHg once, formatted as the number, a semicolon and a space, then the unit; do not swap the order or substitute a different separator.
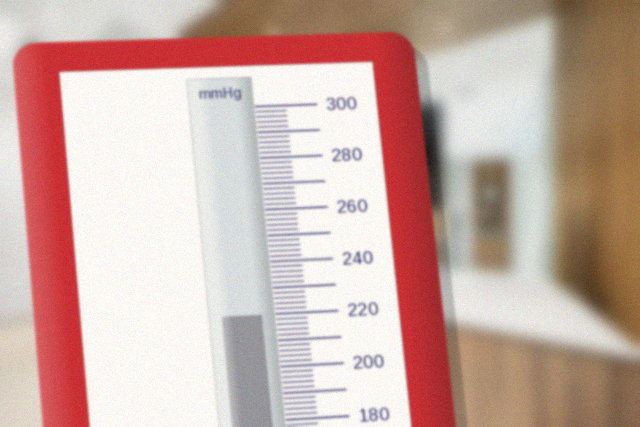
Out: 220; mmHg
